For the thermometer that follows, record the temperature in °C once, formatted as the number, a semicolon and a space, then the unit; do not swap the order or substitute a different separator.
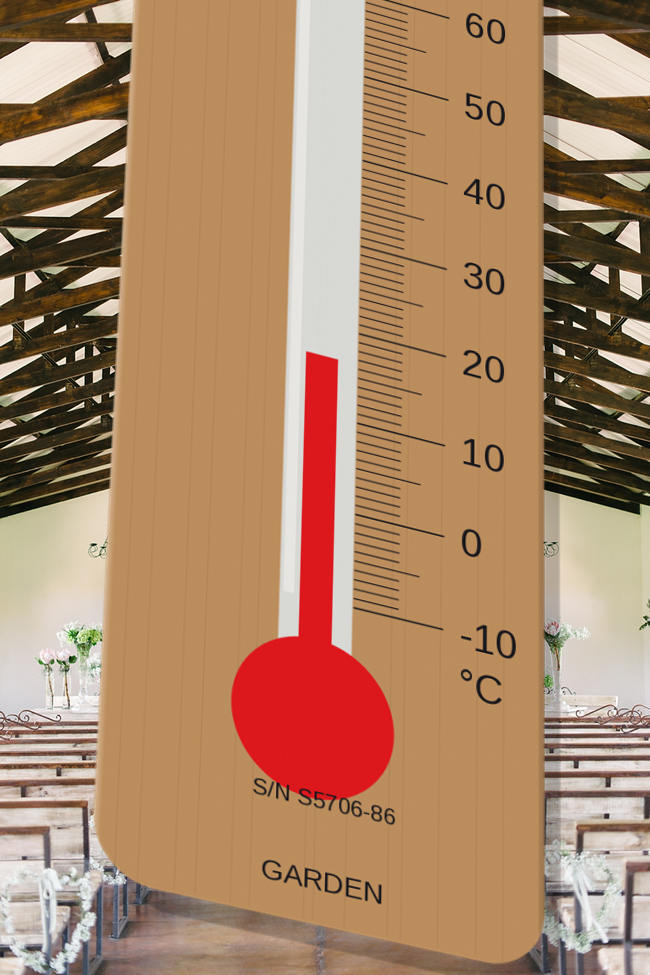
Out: 16.5; °C
